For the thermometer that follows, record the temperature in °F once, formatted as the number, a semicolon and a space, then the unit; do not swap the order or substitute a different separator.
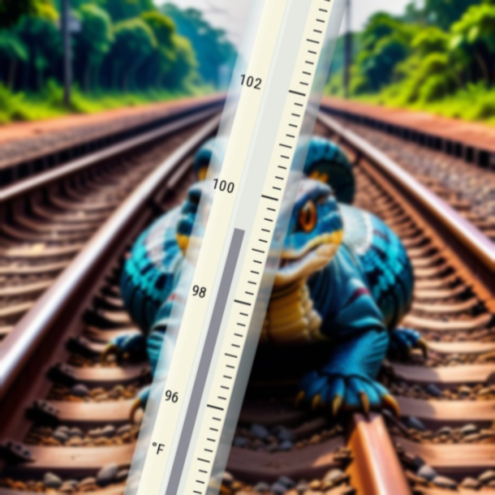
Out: 99.3; °F
